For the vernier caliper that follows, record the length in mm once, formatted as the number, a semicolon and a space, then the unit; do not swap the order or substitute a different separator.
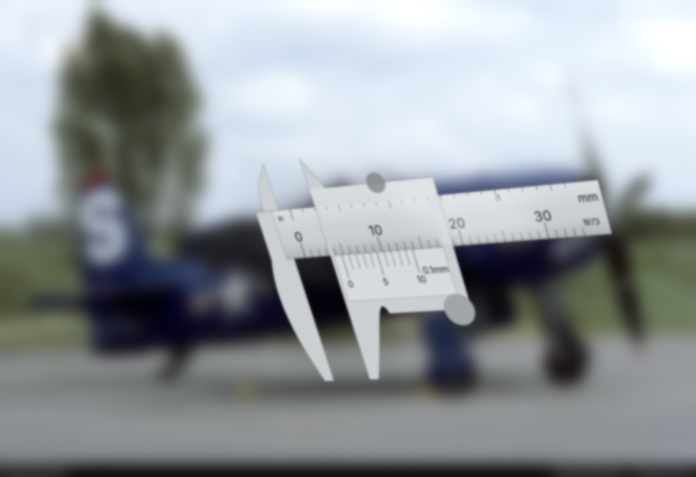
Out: 4.8; mm
